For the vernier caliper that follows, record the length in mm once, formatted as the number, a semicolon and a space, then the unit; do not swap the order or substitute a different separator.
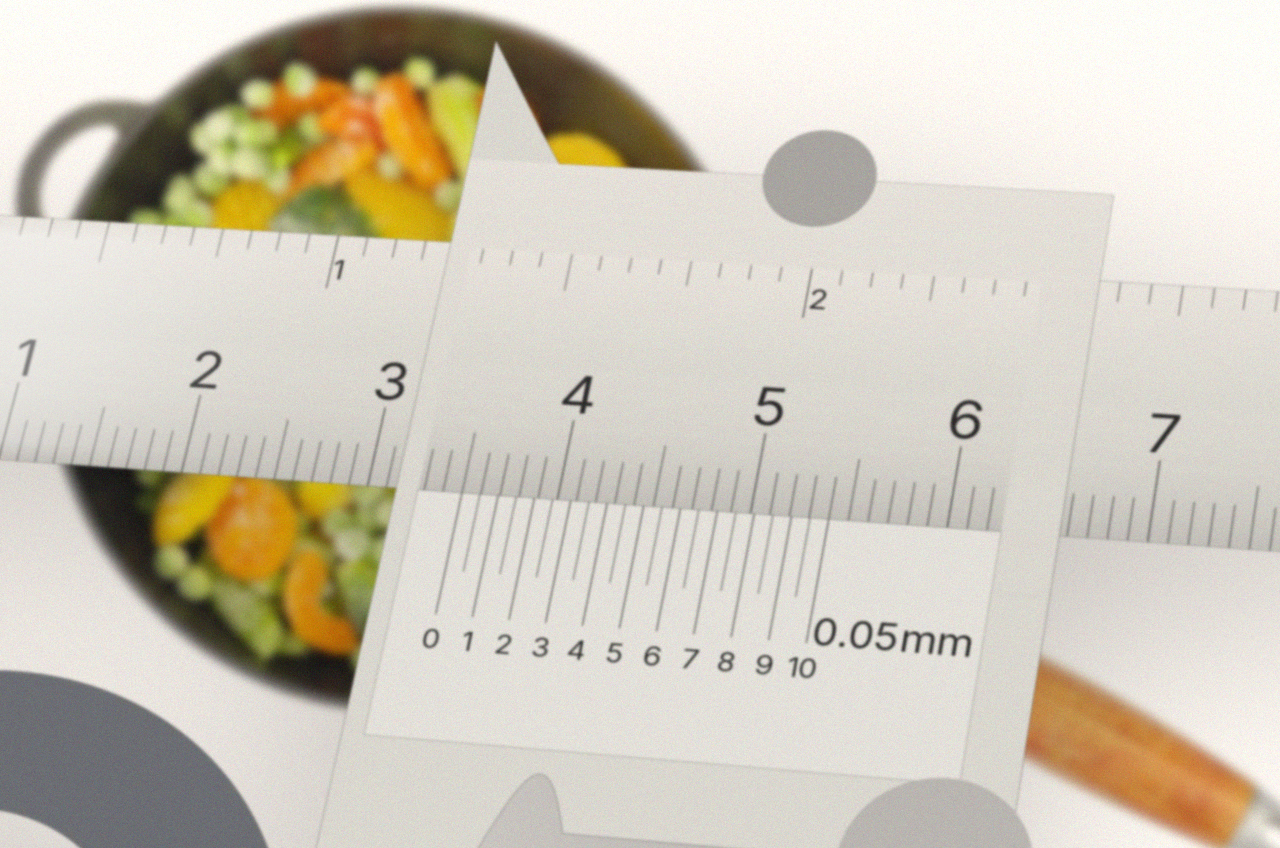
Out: 35.0; mm
